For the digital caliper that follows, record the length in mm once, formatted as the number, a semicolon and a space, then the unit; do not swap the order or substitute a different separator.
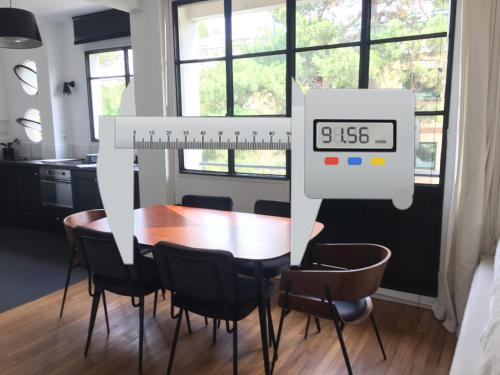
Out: 91.56; mm
